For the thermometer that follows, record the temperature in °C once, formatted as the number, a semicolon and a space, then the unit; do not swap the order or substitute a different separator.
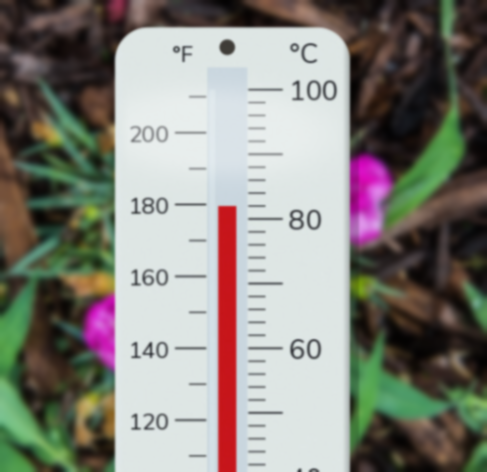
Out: 82; °C
